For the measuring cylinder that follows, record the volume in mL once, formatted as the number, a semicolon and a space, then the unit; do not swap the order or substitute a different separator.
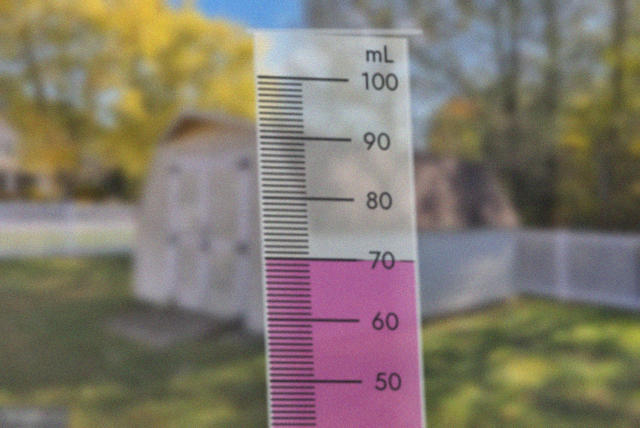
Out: 70; mL
